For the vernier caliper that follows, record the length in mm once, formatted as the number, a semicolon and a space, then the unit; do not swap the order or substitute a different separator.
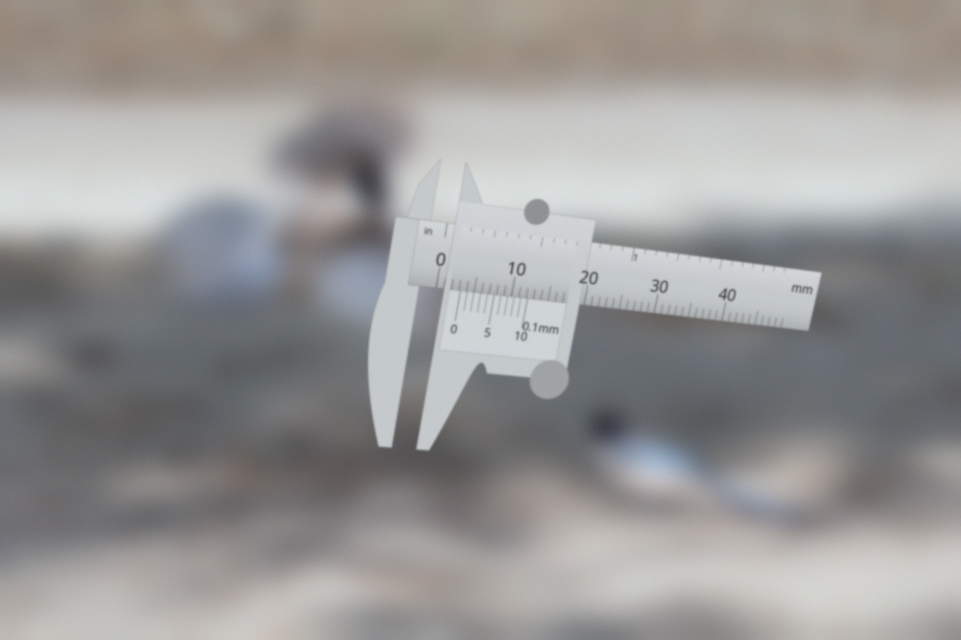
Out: 3.2; mm
